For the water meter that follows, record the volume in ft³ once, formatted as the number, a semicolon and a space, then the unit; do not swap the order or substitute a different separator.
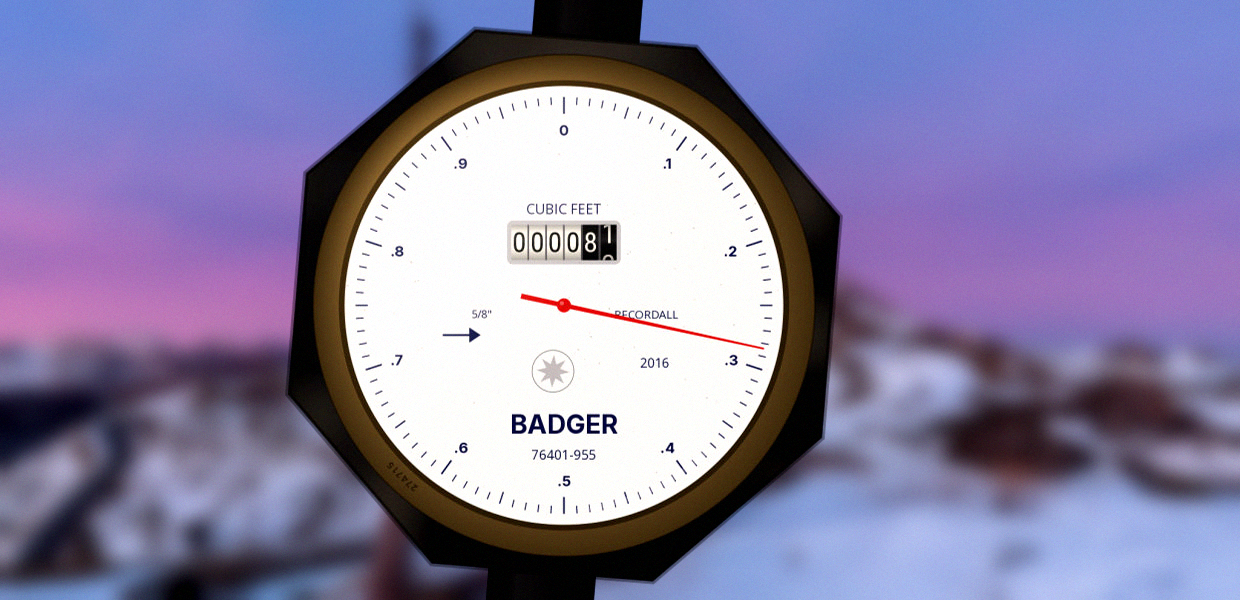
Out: 81.28; ft³
